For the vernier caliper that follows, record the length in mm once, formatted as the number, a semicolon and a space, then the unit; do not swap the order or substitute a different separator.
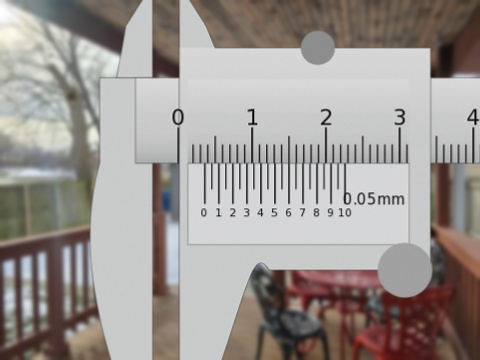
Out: 3.6; mm
